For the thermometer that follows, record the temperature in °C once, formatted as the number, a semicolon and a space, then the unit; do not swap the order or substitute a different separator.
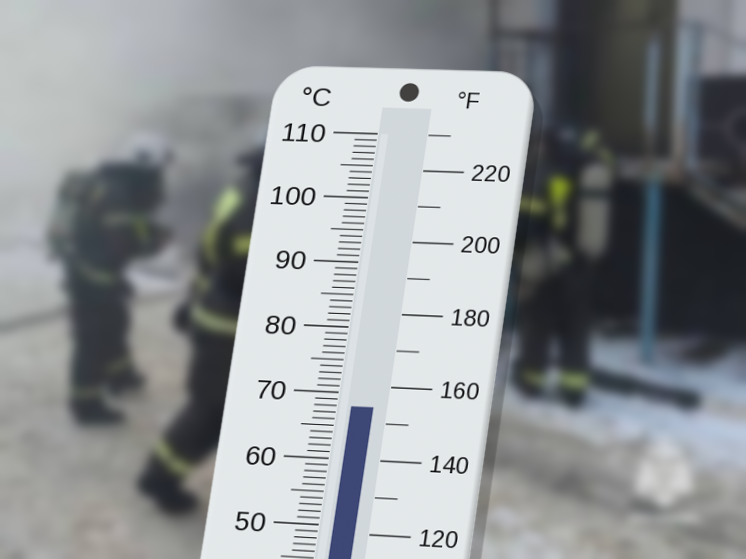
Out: 68; °C
